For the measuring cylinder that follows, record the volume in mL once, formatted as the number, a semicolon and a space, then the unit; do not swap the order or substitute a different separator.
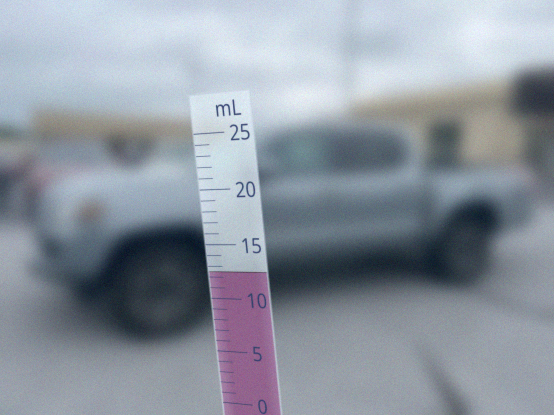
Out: 12.5; mL
